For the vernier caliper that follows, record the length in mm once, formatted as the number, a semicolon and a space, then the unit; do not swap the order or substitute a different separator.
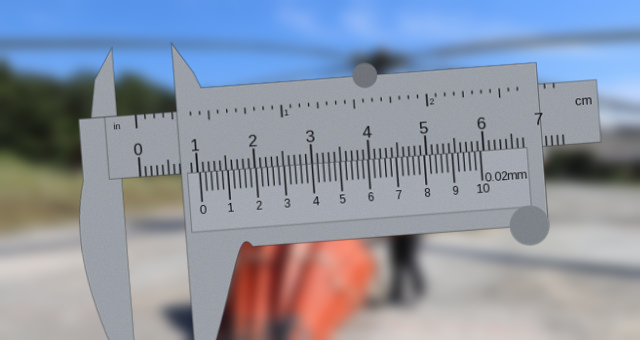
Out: 10.4; mm
